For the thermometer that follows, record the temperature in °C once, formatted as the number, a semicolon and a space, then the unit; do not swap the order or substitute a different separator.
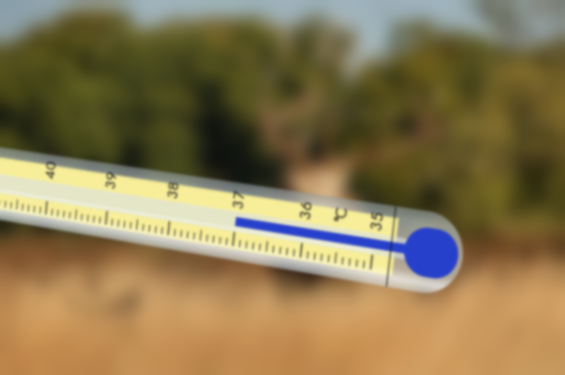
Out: 37; °C
